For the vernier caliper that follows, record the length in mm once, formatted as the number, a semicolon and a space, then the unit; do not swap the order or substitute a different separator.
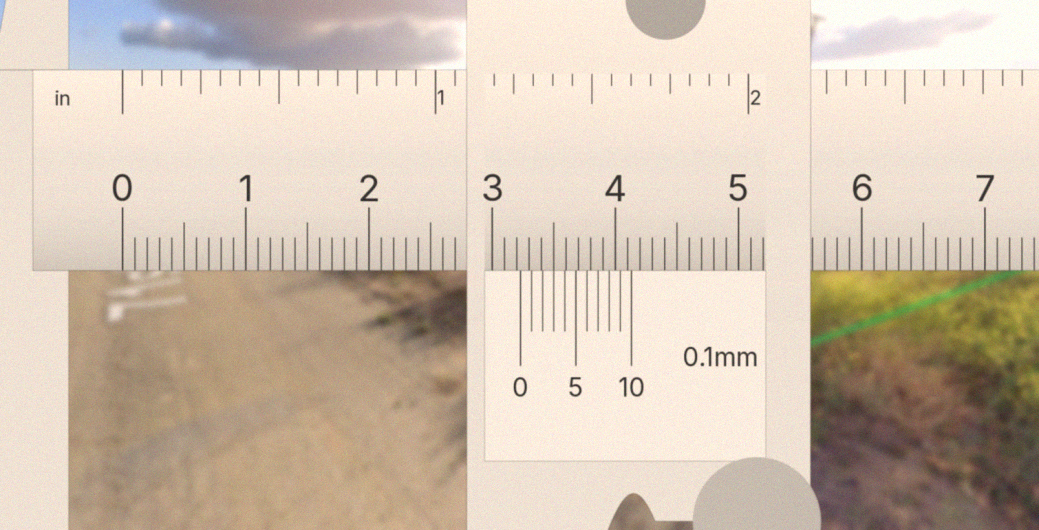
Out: 32.3; mm
